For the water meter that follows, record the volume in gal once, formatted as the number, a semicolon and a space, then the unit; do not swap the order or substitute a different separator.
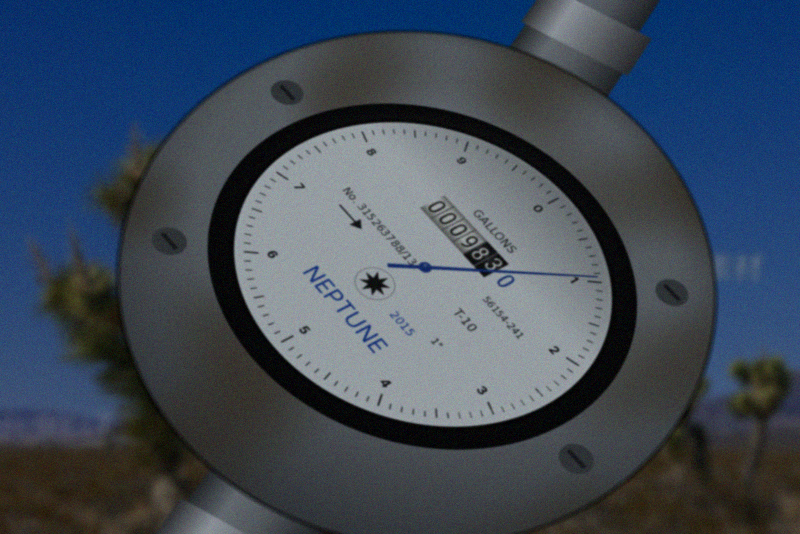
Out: 9830.9; gal
